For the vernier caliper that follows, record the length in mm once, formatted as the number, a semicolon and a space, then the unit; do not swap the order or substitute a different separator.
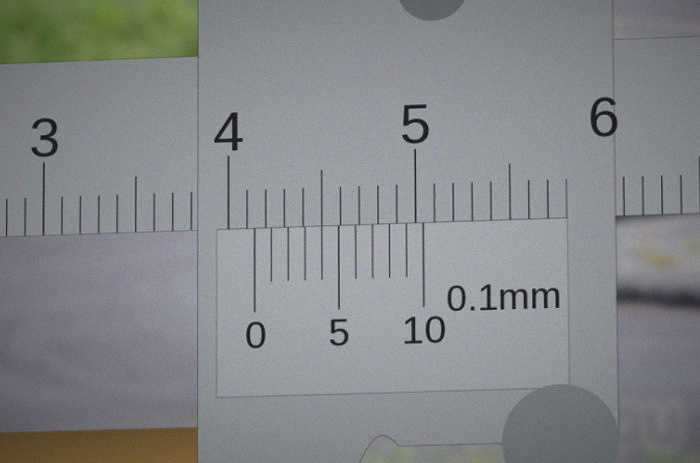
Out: 41.4; mm
